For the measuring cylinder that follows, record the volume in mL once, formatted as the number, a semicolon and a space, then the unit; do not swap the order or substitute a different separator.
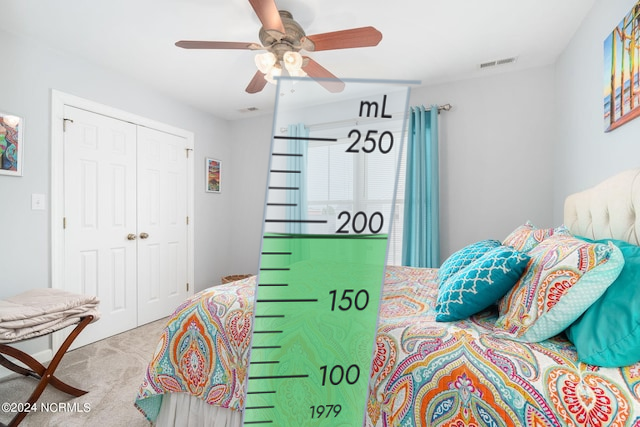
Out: 190; mL
